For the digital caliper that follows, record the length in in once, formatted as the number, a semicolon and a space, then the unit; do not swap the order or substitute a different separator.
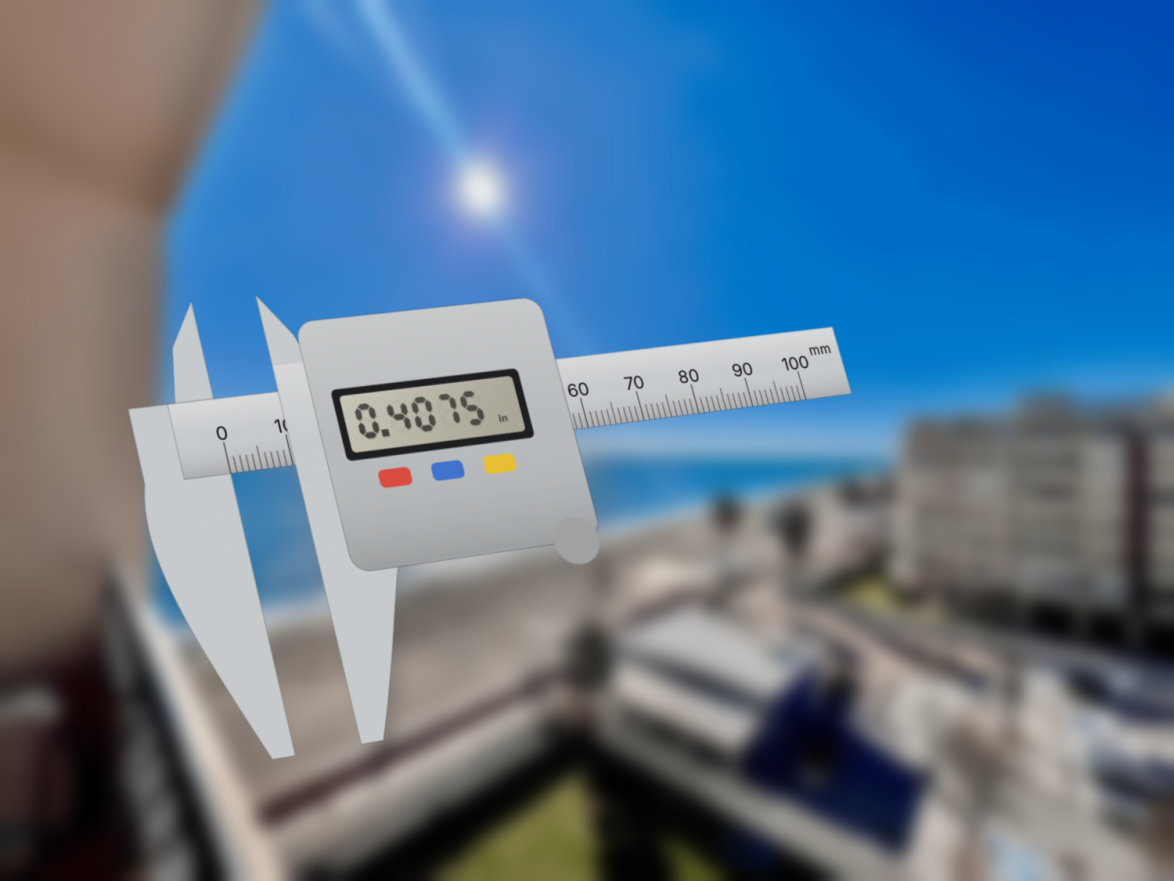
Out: 0.4075; in
